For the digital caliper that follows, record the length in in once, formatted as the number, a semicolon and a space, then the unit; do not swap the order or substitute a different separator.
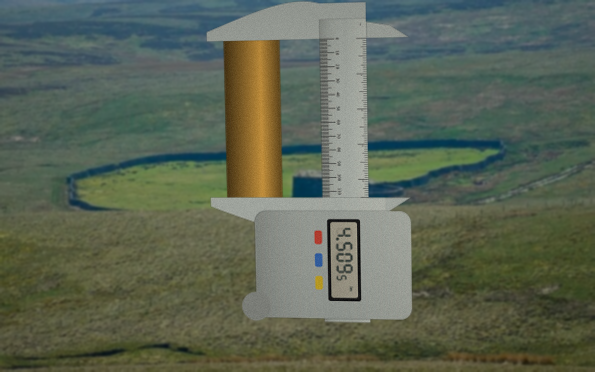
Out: 4.5095; in
